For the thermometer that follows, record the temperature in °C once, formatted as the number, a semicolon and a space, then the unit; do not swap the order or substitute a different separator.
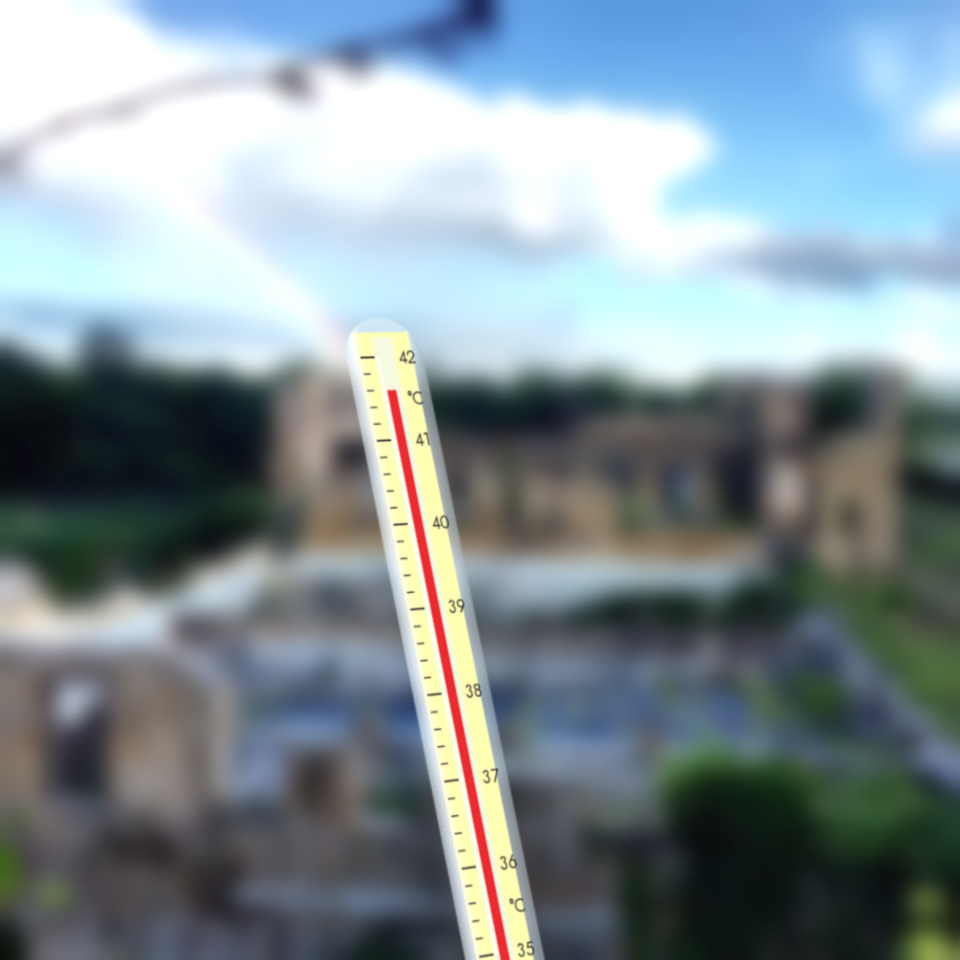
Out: 41.6; °C
